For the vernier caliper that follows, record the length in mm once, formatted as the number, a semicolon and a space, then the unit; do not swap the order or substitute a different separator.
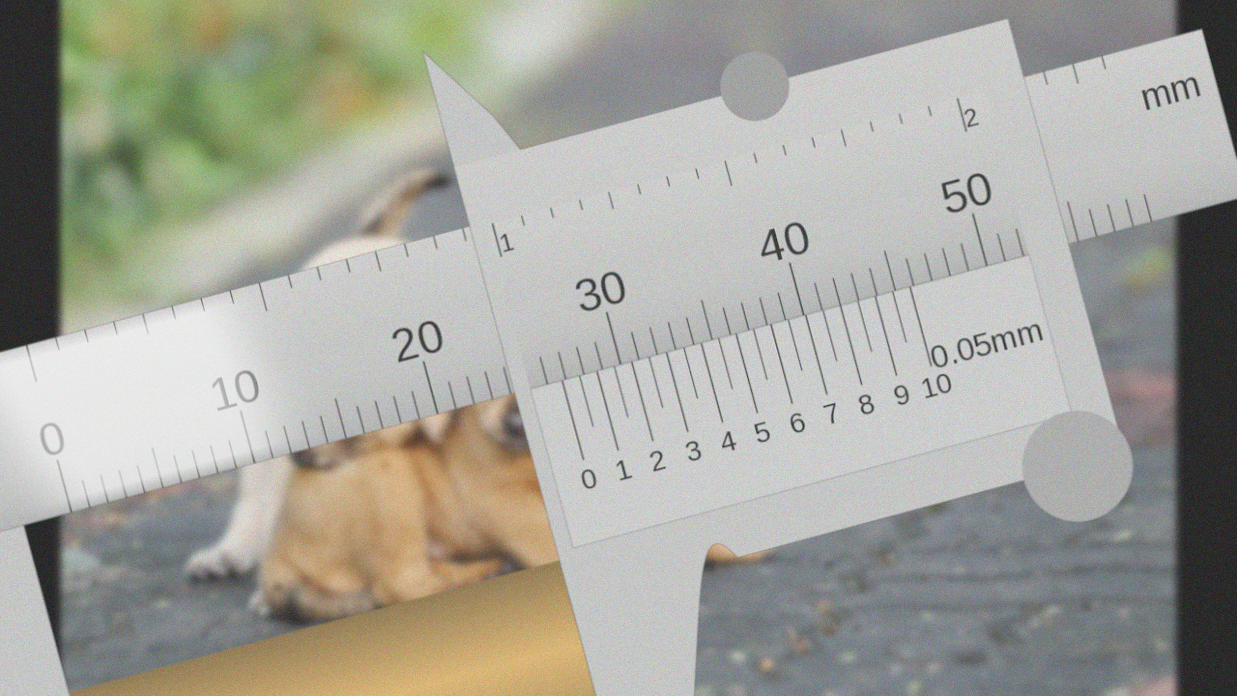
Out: 26.8; mm
